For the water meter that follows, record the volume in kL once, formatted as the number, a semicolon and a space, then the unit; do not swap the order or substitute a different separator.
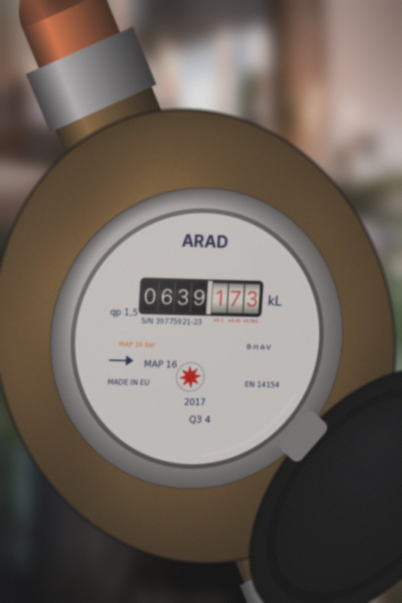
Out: 639.173; kL
